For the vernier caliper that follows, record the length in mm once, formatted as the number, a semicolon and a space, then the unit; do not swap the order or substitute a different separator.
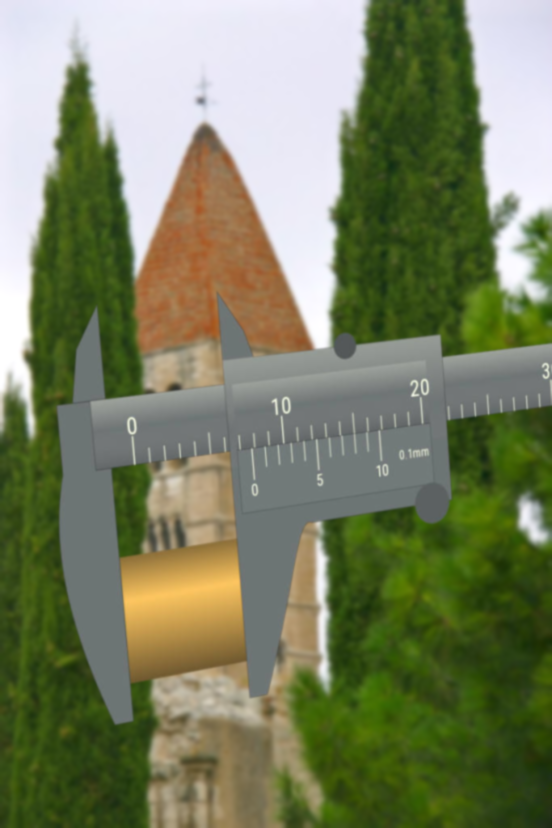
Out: 7.8; mm
